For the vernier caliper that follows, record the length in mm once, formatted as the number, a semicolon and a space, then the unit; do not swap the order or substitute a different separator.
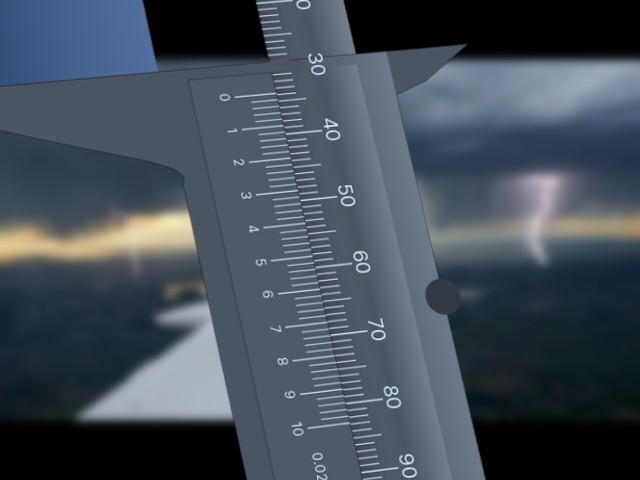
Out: 33.8; mm
